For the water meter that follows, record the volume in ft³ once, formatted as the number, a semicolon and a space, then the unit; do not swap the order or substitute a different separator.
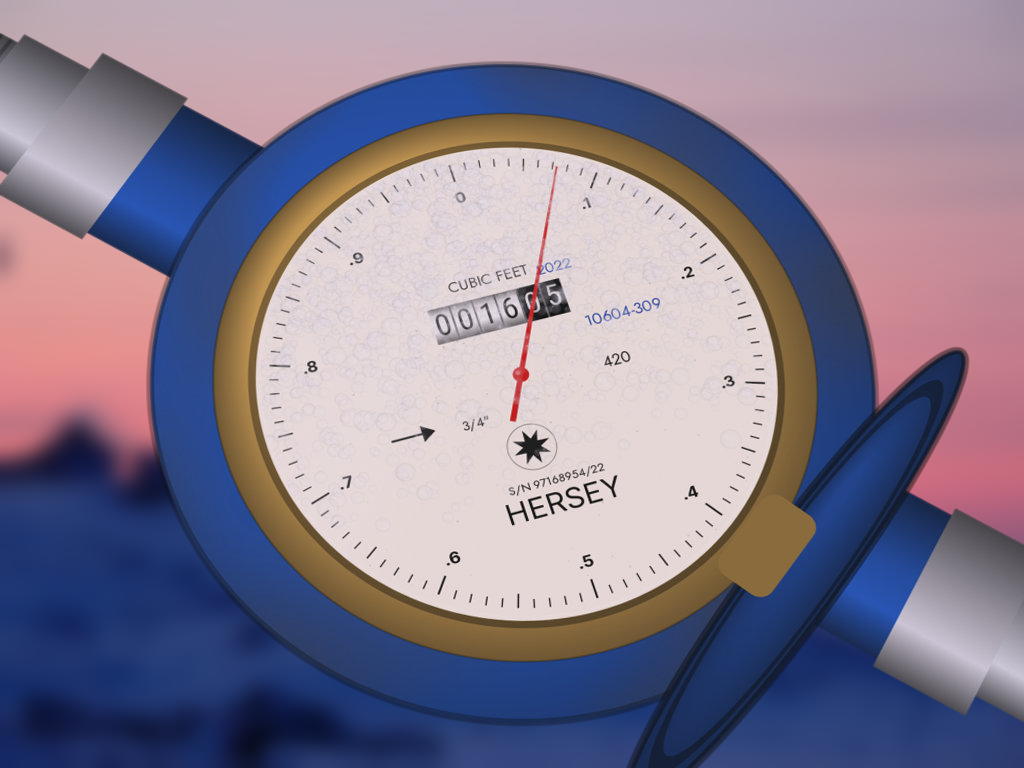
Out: 1605.07; ft³
